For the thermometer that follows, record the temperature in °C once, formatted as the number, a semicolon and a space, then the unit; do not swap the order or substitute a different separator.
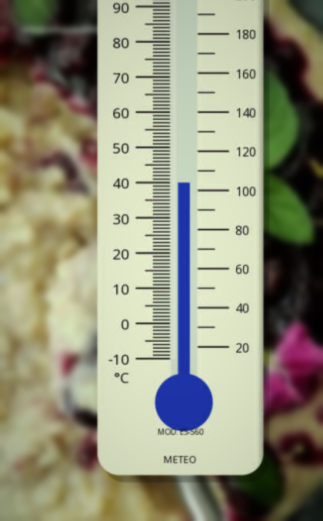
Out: 40; °C
